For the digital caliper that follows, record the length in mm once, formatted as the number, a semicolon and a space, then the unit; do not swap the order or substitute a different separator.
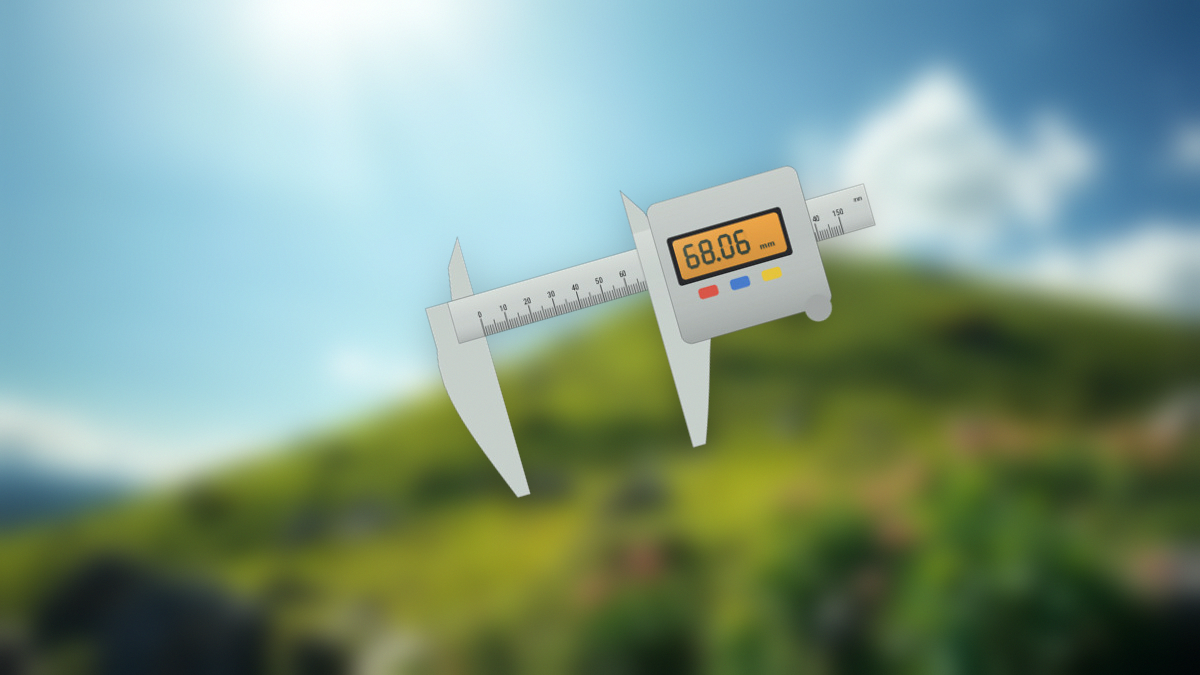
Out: 68.06; mm
